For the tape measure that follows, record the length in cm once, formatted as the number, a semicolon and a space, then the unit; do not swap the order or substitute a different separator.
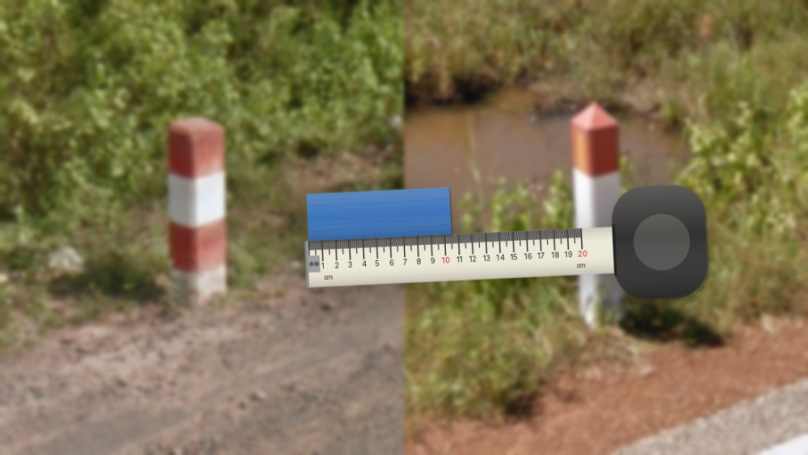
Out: 10.5; cm
